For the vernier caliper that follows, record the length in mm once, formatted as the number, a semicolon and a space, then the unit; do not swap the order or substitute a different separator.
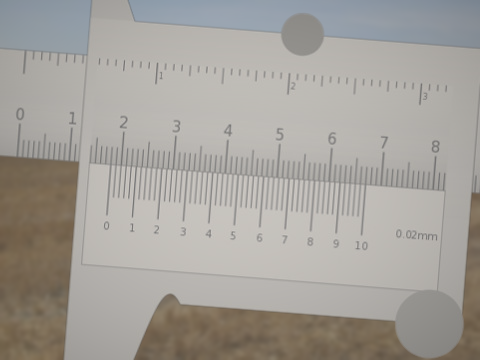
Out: 18.0; mm
